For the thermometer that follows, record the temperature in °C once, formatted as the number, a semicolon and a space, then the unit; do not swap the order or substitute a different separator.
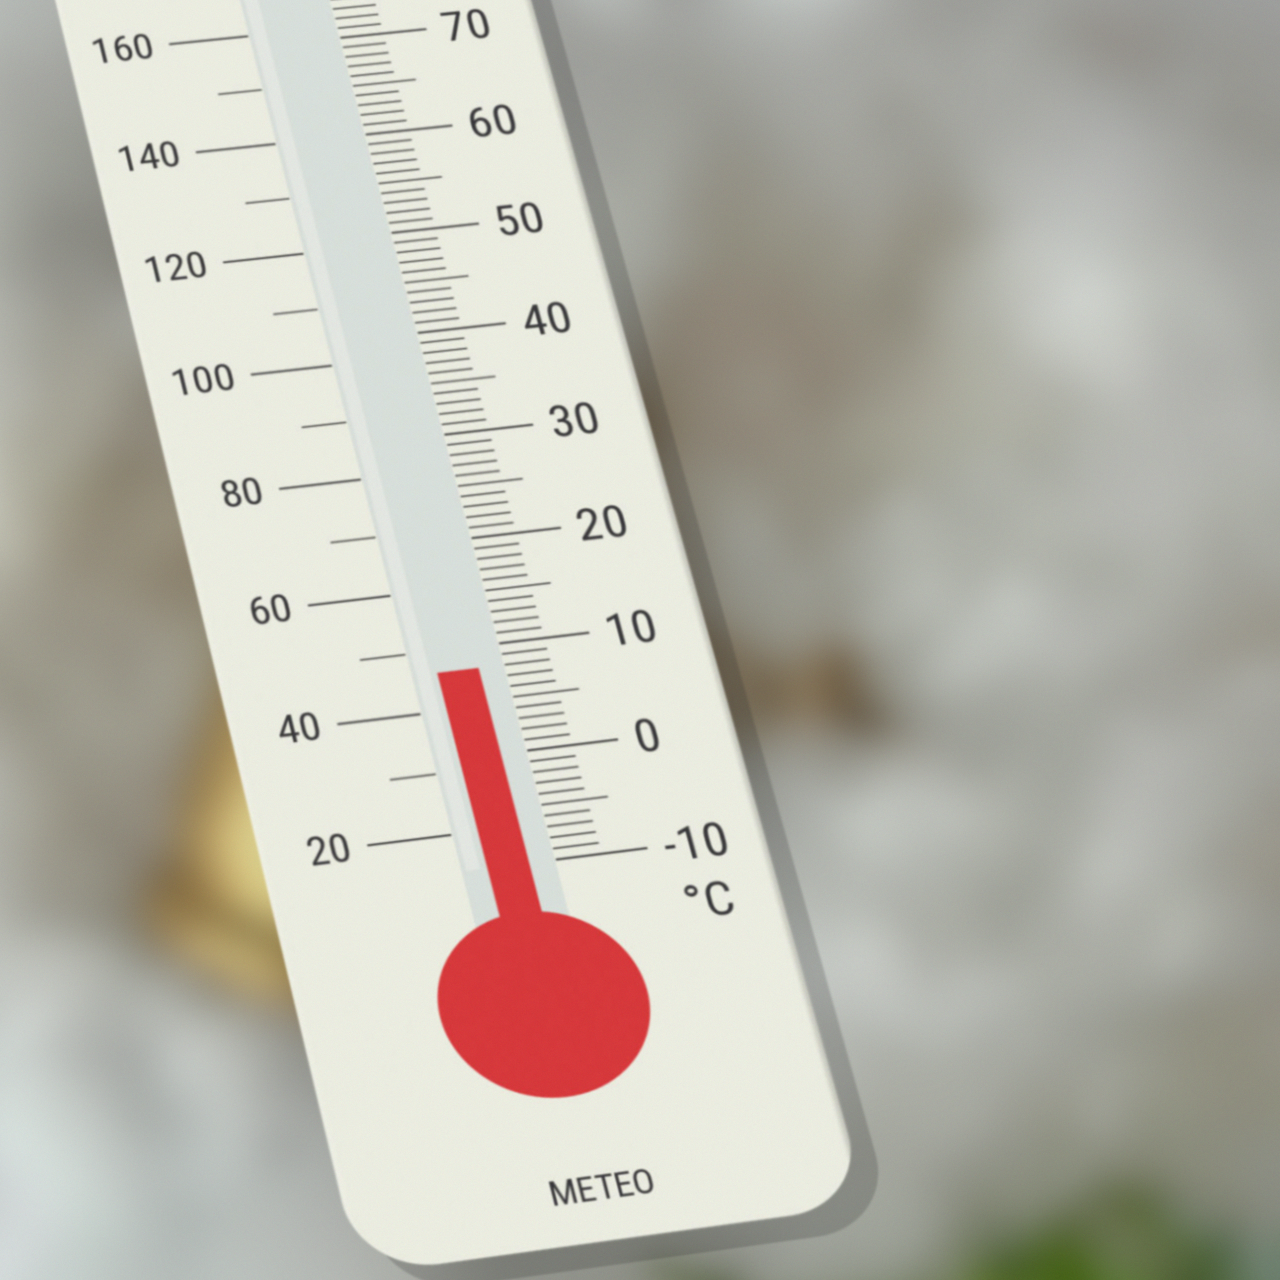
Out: 8; °C
